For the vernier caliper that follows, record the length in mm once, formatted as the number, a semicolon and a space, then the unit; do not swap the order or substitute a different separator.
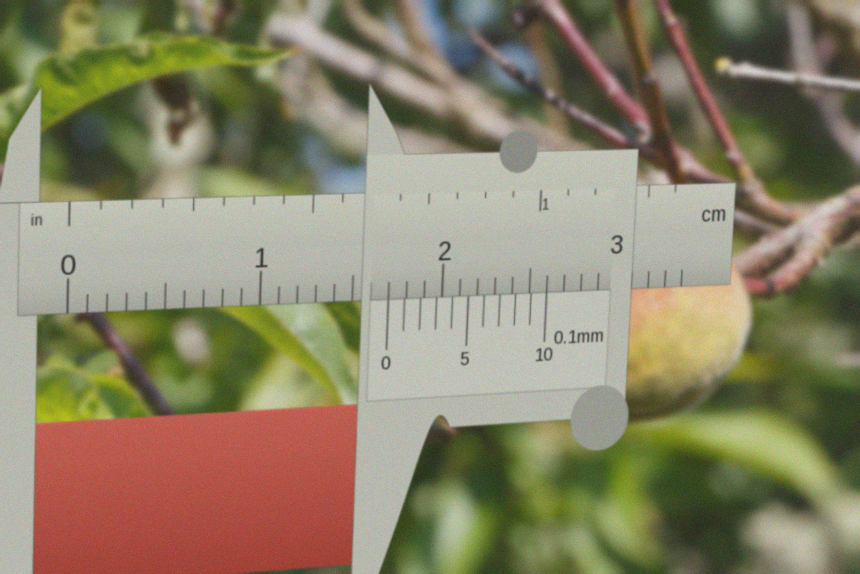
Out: 17.0; mm
